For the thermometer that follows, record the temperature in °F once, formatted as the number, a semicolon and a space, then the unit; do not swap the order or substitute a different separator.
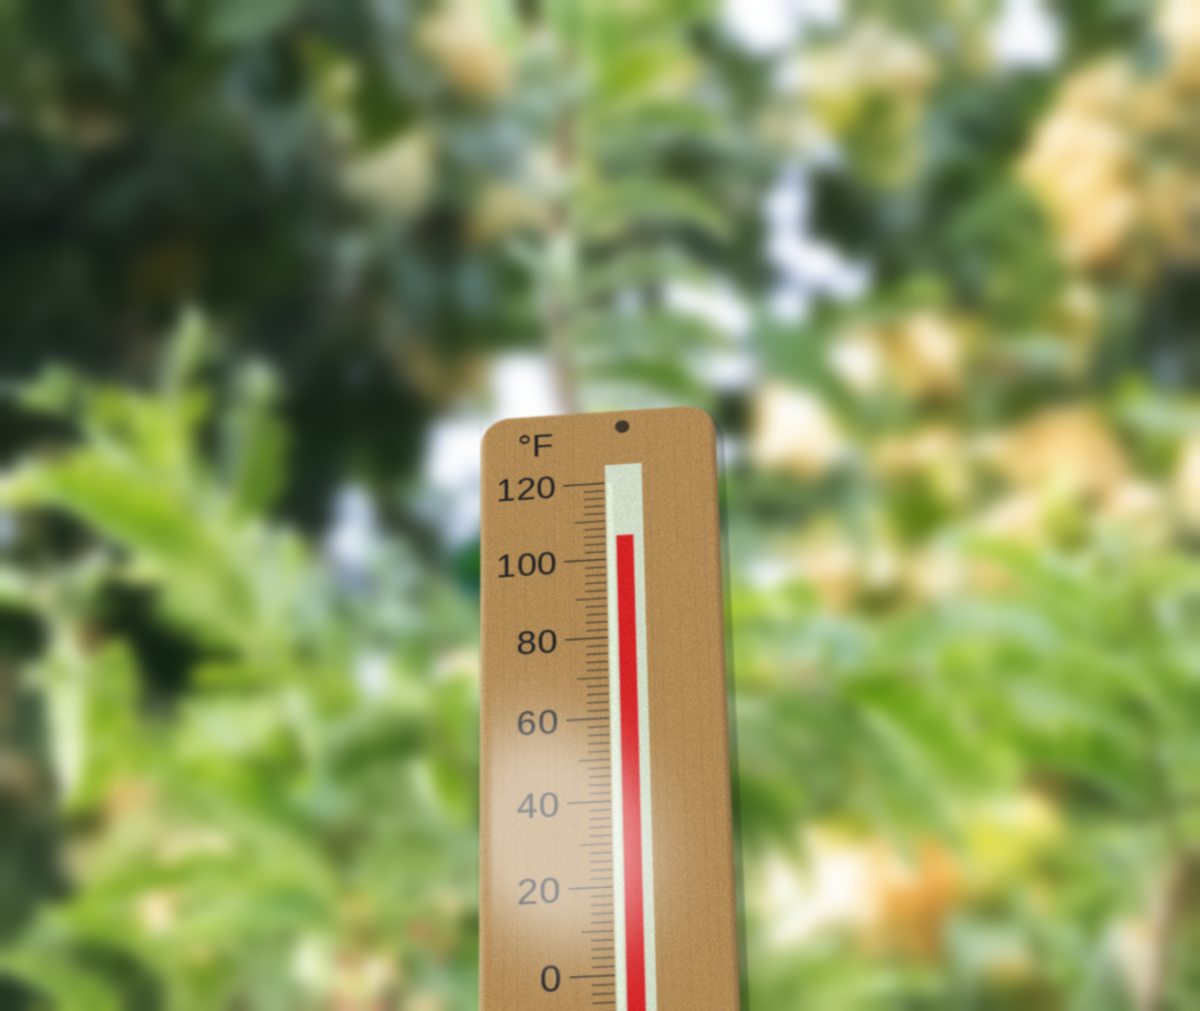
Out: 106; °F
